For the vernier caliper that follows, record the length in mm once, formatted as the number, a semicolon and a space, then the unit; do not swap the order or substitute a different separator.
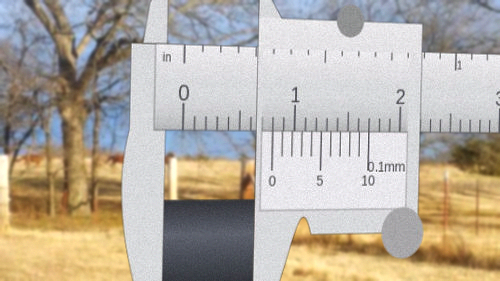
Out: 8.0; mm
